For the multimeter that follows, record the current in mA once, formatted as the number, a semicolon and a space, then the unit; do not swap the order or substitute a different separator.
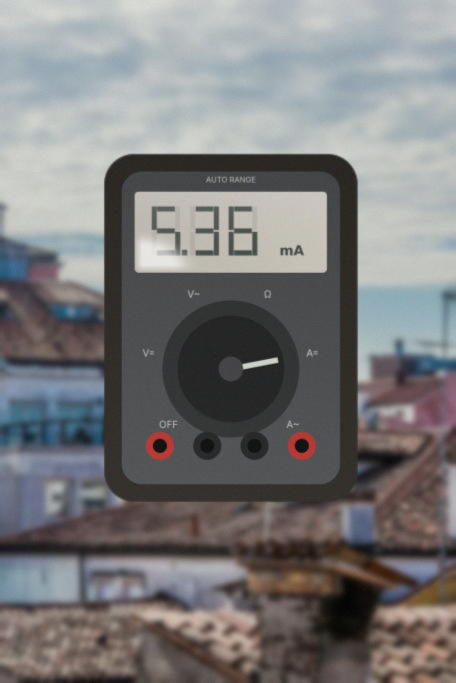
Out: 5.36; mA
